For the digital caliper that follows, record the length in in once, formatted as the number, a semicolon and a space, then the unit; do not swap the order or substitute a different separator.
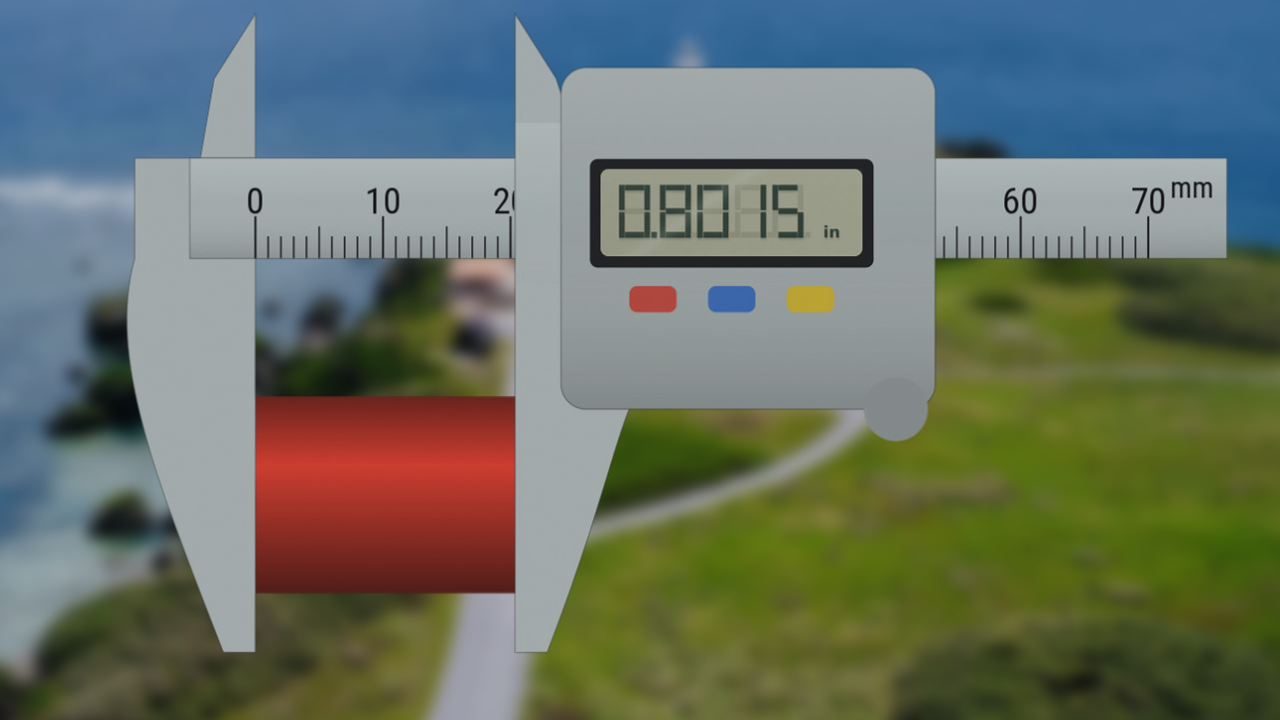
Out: 0.8015; in
